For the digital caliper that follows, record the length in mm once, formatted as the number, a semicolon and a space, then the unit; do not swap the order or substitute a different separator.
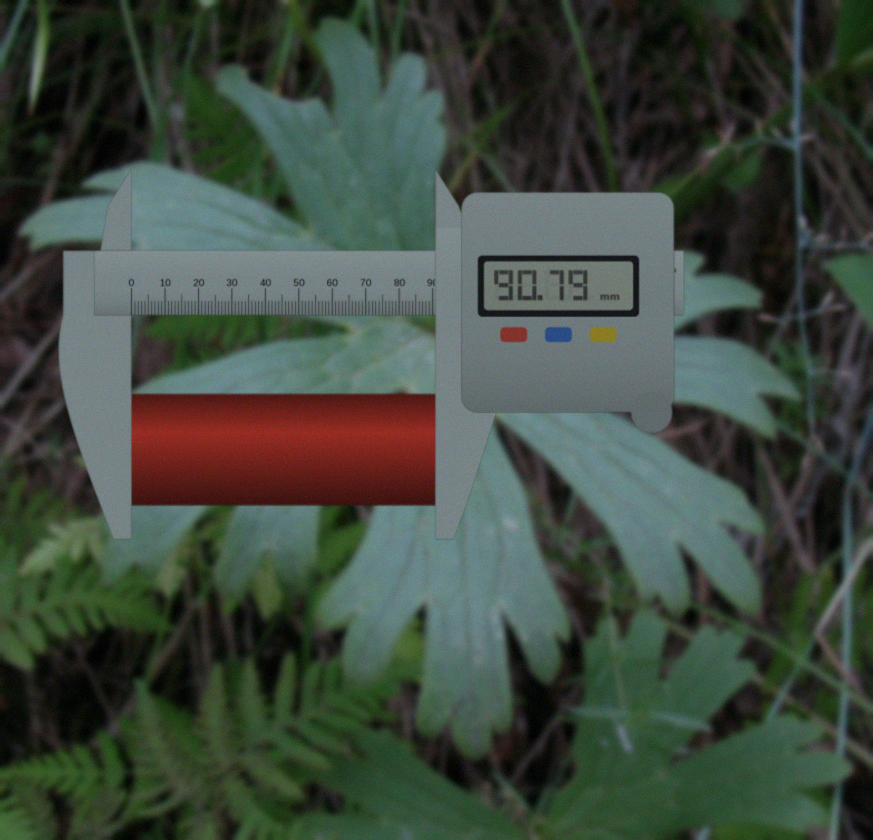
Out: 90.79; mm
